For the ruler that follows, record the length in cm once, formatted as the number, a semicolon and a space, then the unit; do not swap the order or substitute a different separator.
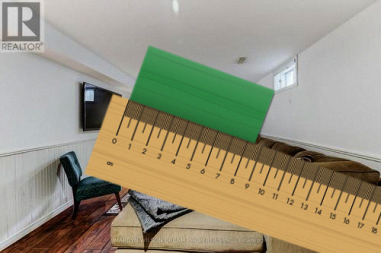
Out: 8.5; cm
